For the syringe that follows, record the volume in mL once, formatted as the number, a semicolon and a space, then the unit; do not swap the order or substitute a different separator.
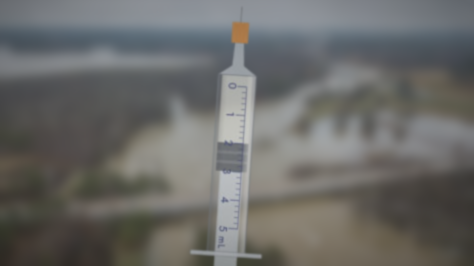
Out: 2; mL
